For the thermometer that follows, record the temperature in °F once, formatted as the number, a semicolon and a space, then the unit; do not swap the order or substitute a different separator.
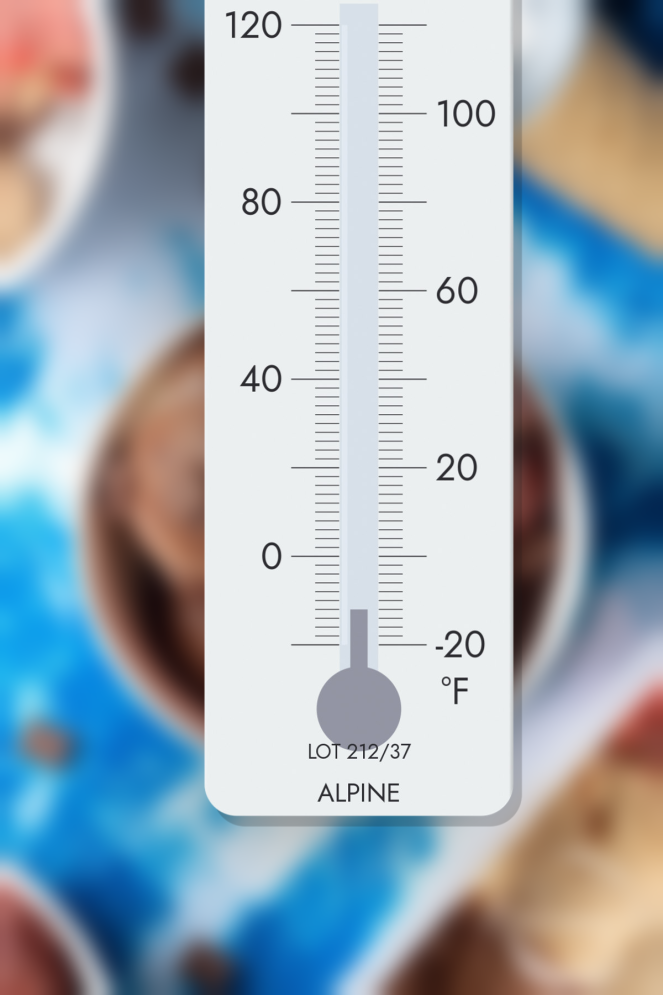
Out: -12; °F
